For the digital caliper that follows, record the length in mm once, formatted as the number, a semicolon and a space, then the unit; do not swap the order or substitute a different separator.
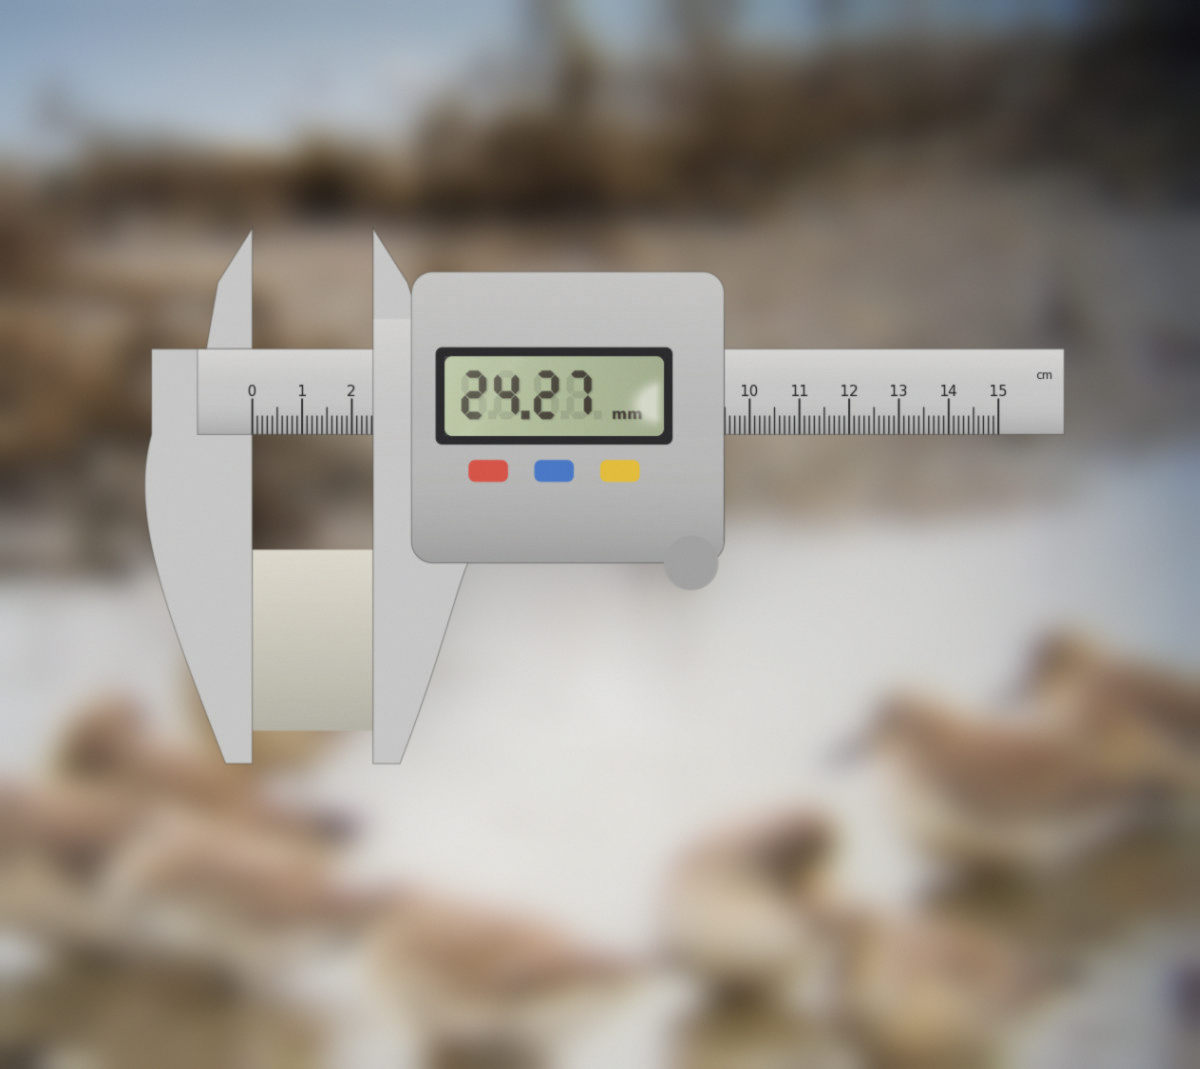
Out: 24.27; mm
